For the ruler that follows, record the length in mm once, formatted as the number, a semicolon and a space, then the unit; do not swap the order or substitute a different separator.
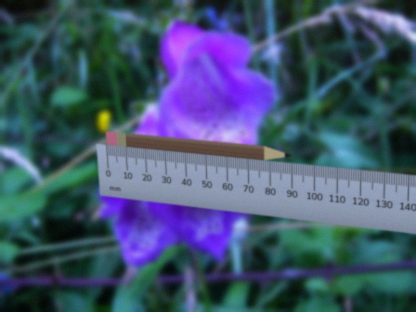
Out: 90; mm
